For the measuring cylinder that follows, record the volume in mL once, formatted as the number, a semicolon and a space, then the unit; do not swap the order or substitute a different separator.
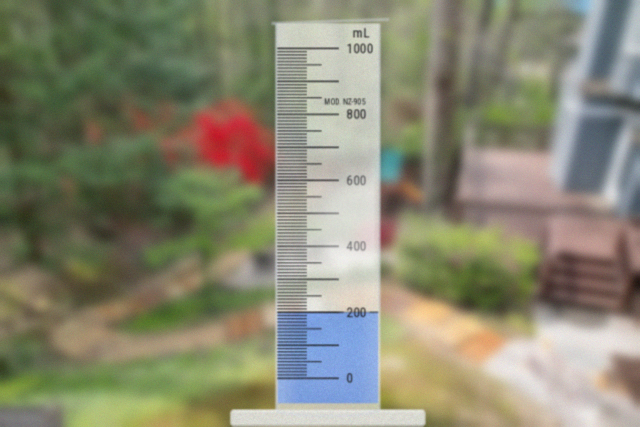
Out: 200; mL
